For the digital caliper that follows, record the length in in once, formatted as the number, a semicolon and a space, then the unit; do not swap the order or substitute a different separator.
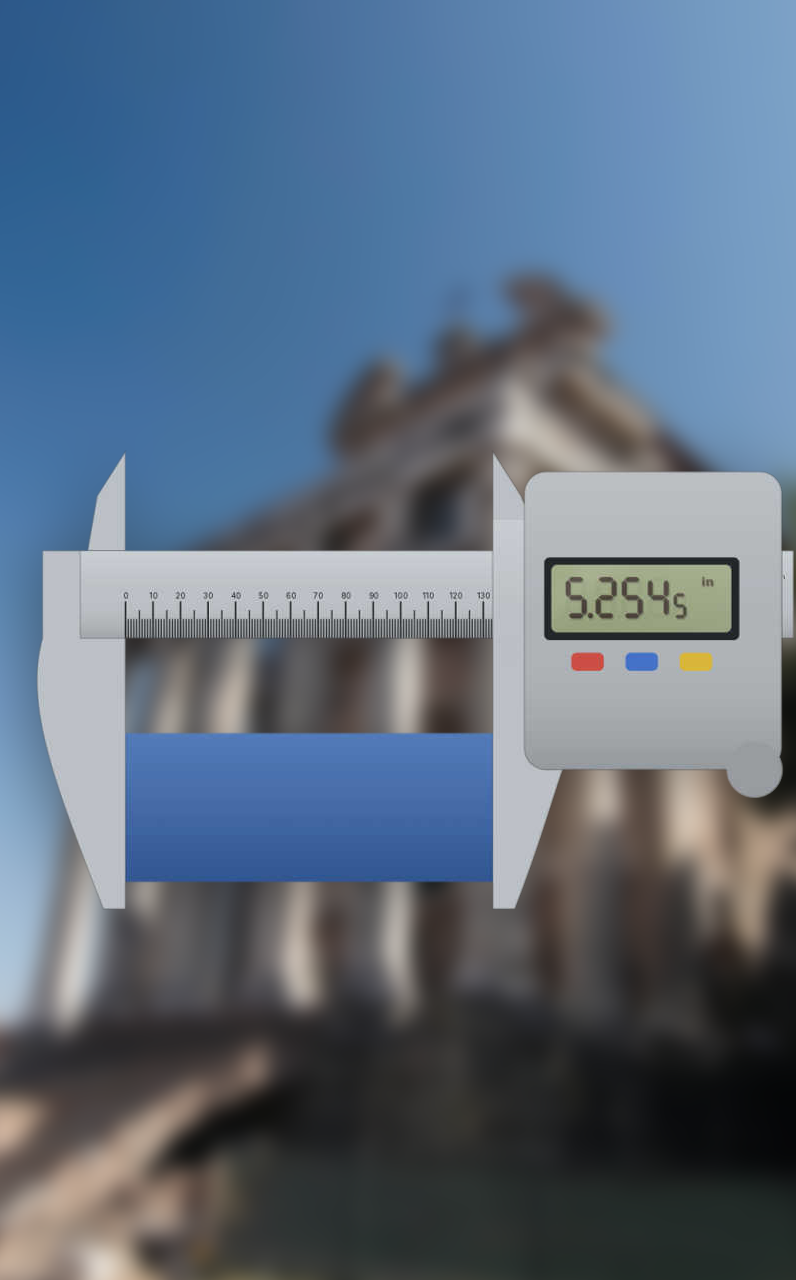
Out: 5.2545; in
